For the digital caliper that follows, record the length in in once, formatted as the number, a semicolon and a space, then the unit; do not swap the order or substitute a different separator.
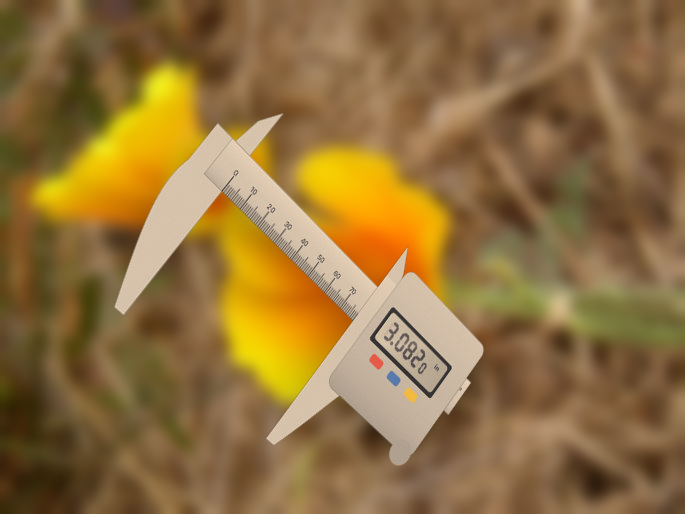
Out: 3.0820; in
